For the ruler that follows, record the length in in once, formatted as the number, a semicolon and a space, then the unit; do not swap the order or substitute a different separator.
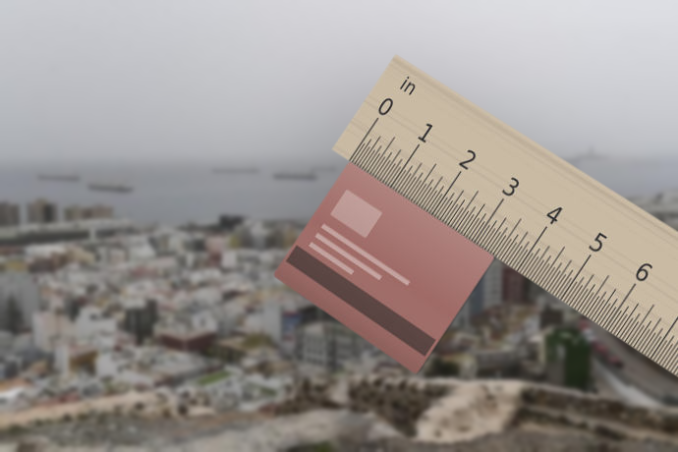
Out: 3.5; in
